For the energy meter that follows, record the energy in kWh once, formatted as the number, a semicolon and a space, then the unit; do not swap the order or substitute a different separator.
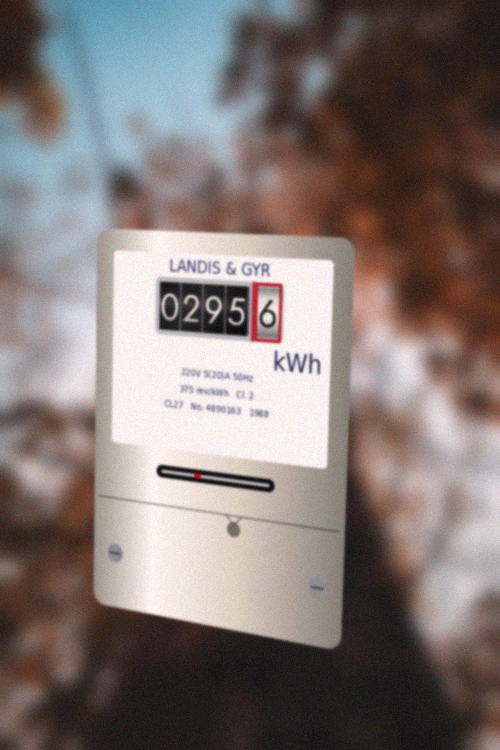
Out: 295.6; kWh
